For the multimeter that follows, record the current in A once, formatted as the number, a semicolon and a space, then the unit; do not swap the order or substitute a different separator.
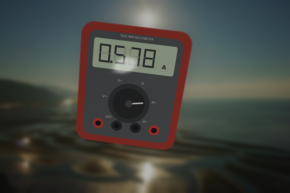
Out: 0.578; A
